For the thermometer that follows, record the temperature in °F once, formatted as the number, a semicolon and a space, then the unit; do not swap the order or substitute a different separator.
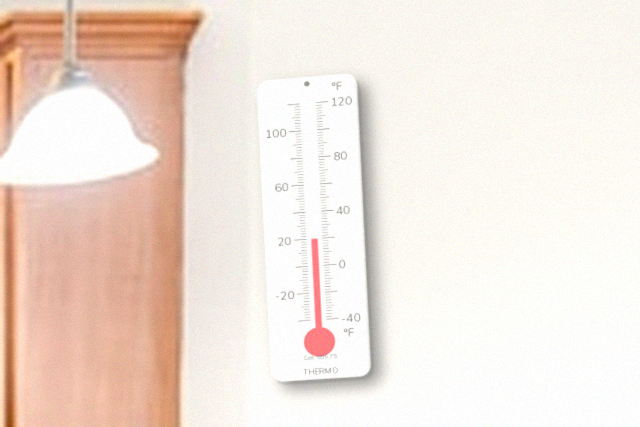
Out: 20; °F
